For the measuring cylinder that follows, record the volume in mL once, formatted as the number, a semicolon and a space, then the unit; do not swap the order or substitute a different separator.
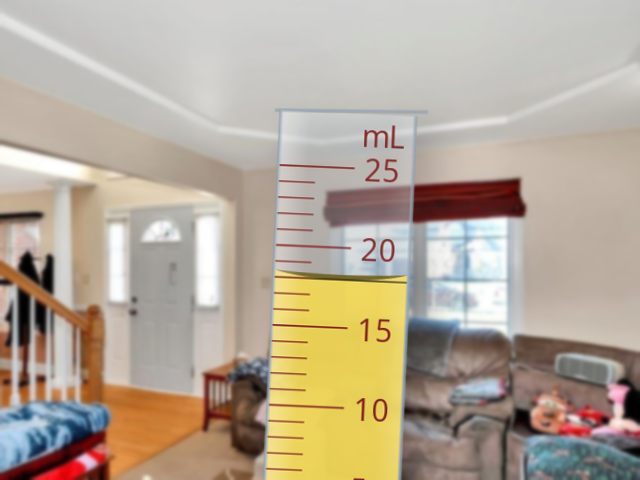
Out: 18; mL
